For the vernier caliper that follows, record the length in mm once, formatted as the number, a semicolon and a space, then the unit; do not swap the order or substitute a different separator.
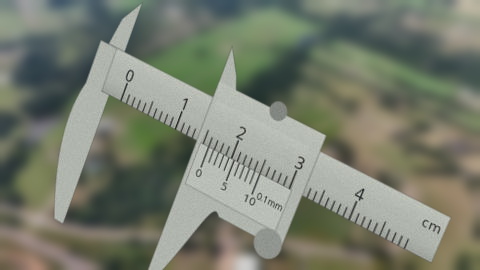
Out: 16.0; mm
